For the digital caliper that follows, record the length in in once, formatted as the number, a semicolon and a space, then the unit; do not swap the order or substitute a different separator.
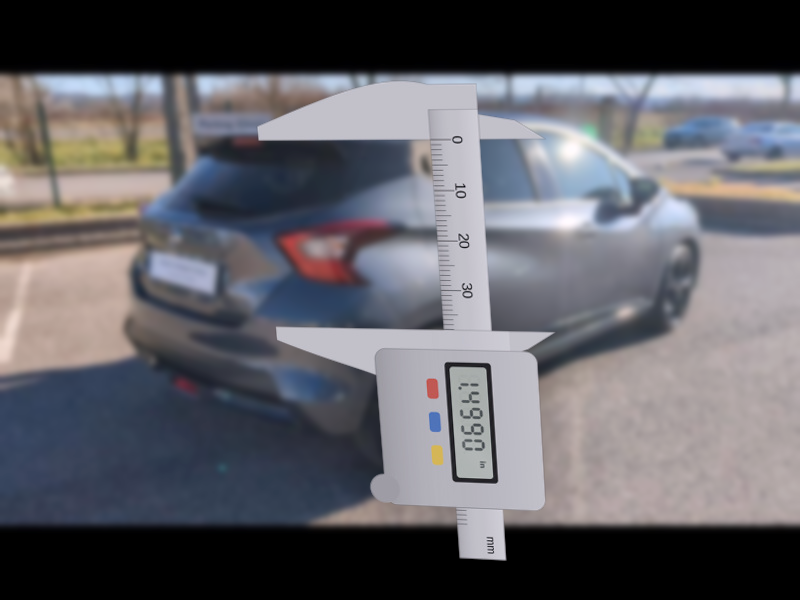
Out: 1.4990; in
